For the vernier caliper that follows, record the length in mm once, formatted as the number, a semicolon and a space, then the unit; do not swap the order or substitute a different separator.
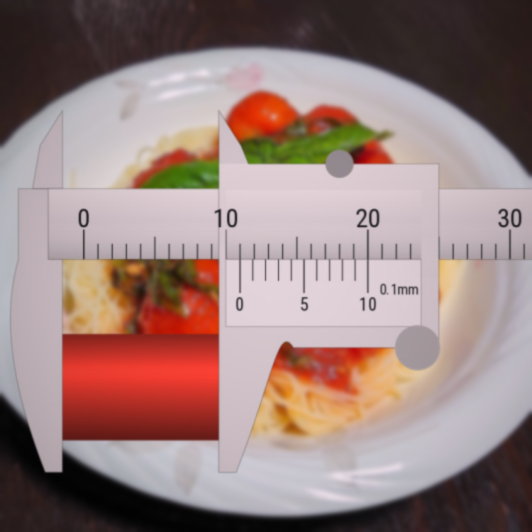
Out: 11.0; mm
